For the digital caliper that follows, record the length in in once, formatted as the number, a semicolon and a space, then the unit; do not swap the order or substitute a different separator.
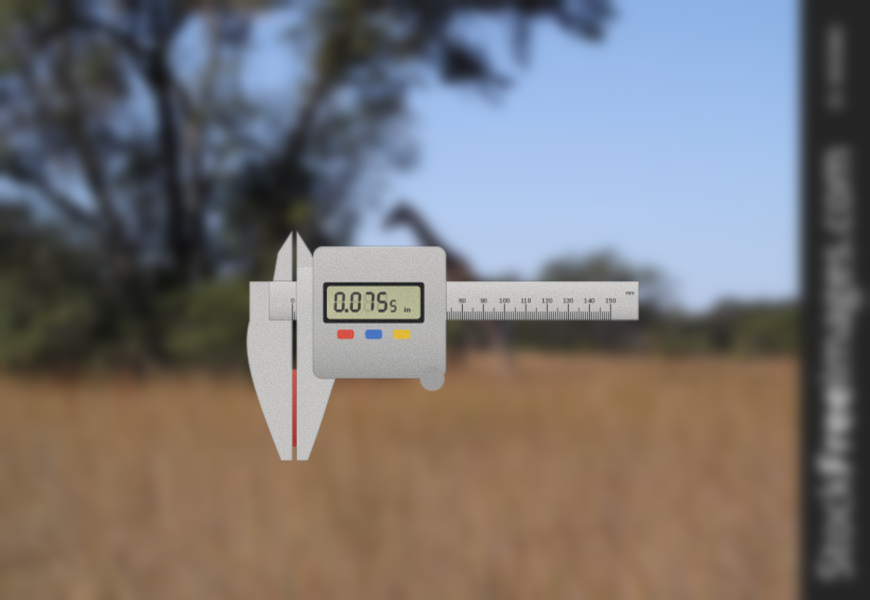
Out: 0.0755; in
